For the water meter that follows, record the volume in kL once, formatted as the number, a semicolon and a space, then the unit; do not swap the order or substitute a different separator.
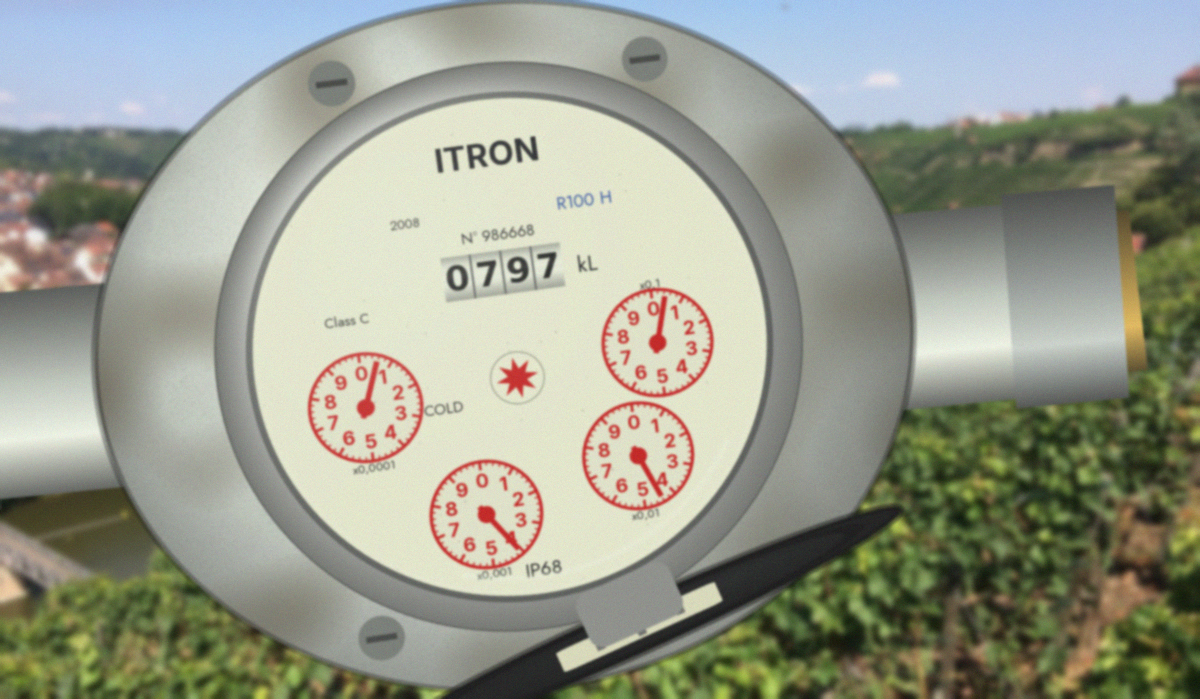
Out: 797.0440; kL
